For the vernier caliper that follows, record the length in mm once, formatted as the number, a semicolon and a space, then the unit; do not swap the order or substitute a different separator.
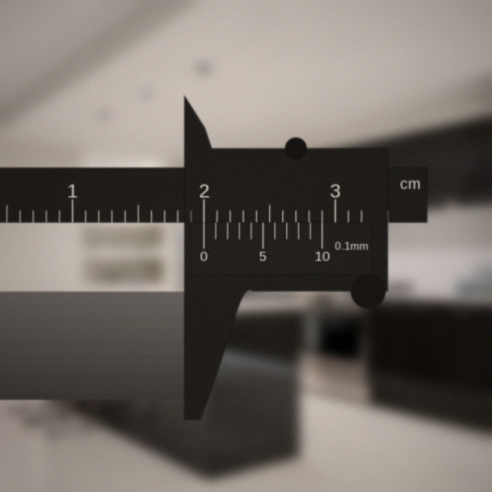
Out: 20.0; mm
